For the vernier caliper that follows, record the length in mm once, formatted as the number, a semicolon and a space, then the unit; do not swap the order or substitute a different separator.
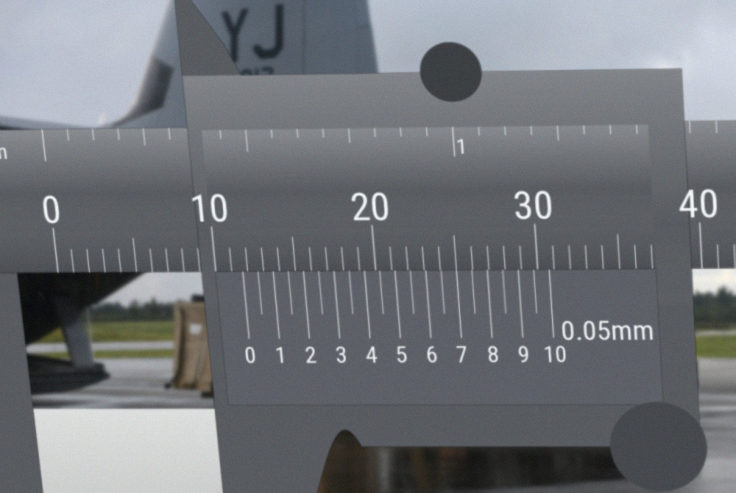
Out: 11.7; mm
